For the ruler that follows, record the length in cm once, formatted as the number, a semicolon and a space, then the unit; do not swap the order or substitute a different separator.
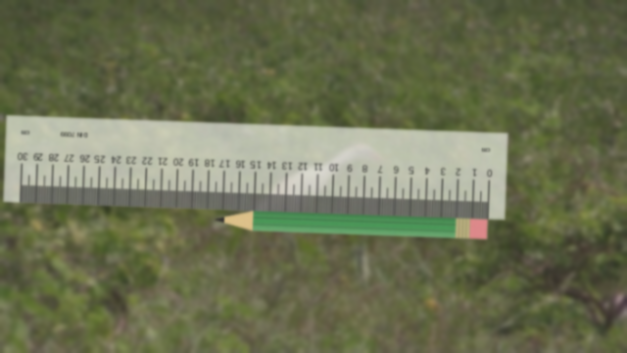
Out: 17.5; cm
